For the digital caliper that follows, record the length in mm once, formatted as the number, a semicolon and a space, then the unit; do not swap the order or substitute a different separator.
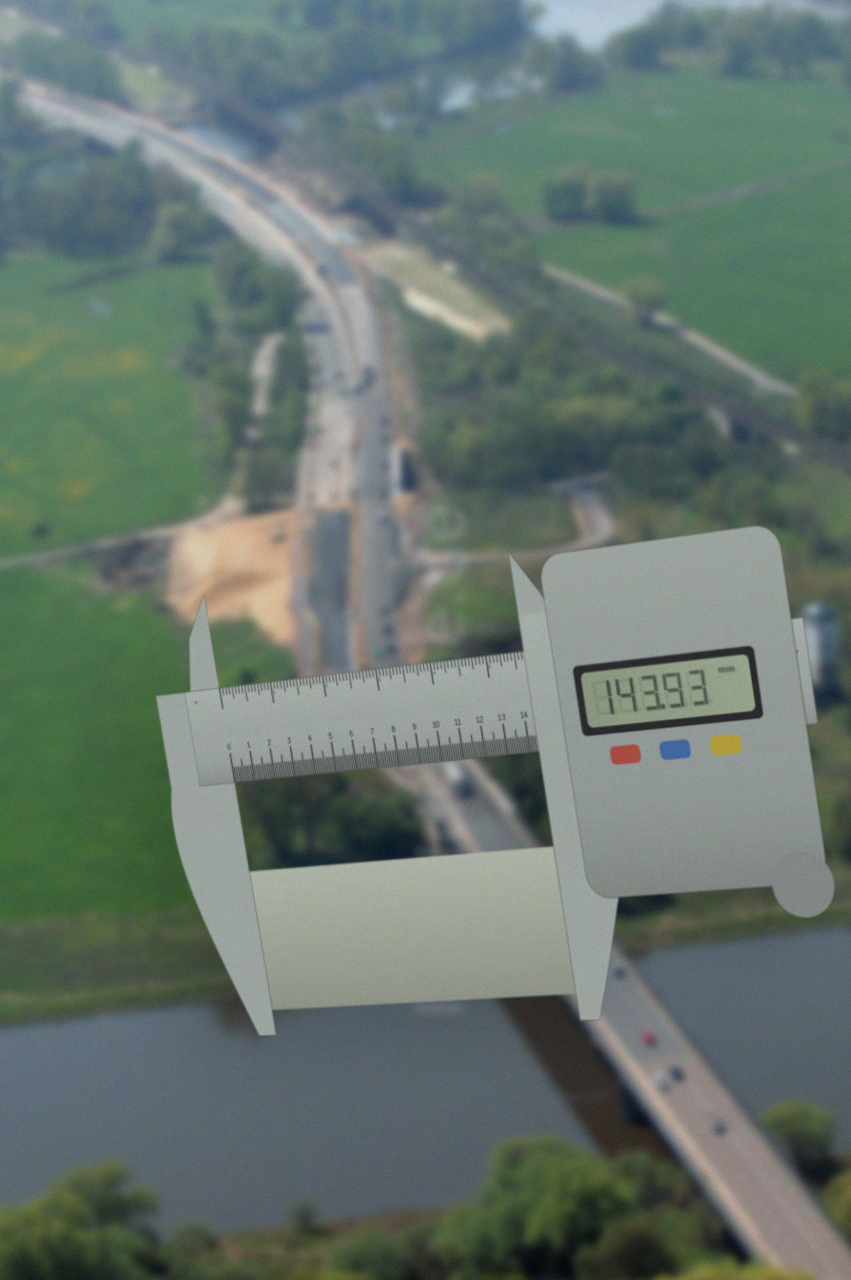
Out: 143.93; mm
